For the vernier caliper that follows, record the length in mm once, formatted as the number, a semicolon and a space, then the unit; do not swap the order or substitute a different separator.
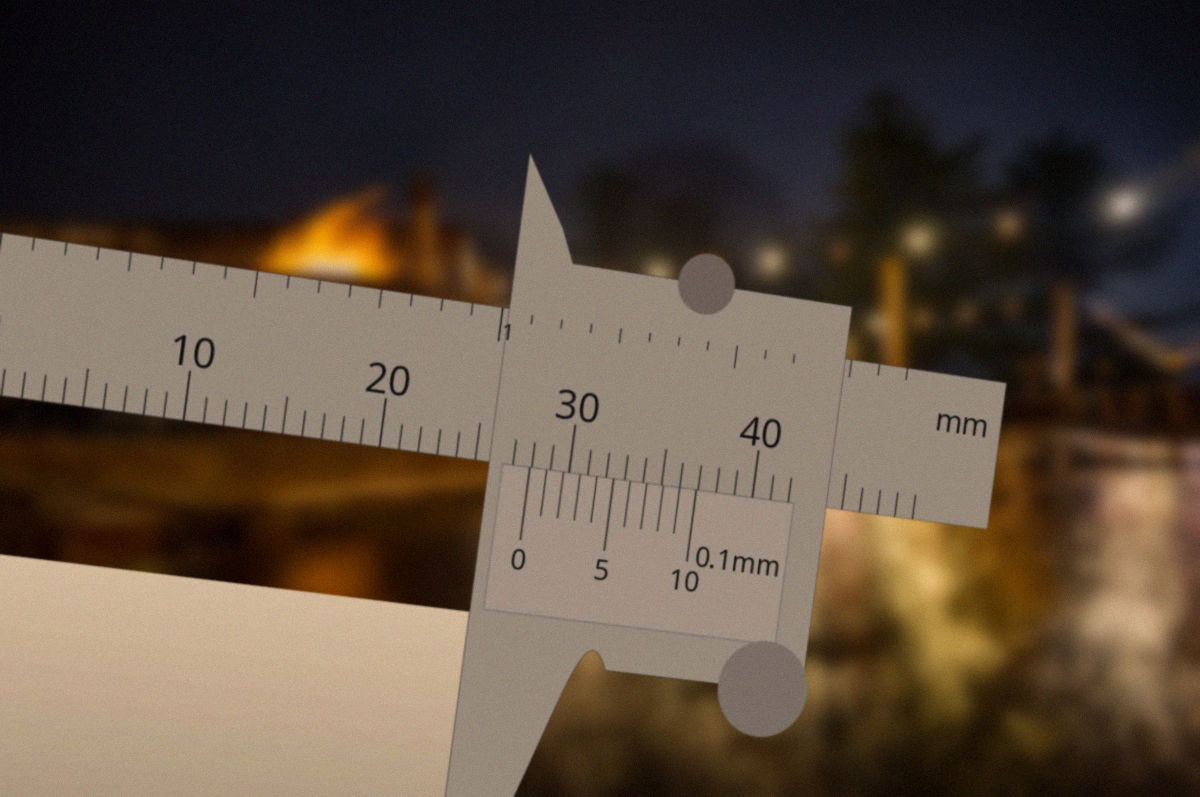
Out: 27.9; mm
